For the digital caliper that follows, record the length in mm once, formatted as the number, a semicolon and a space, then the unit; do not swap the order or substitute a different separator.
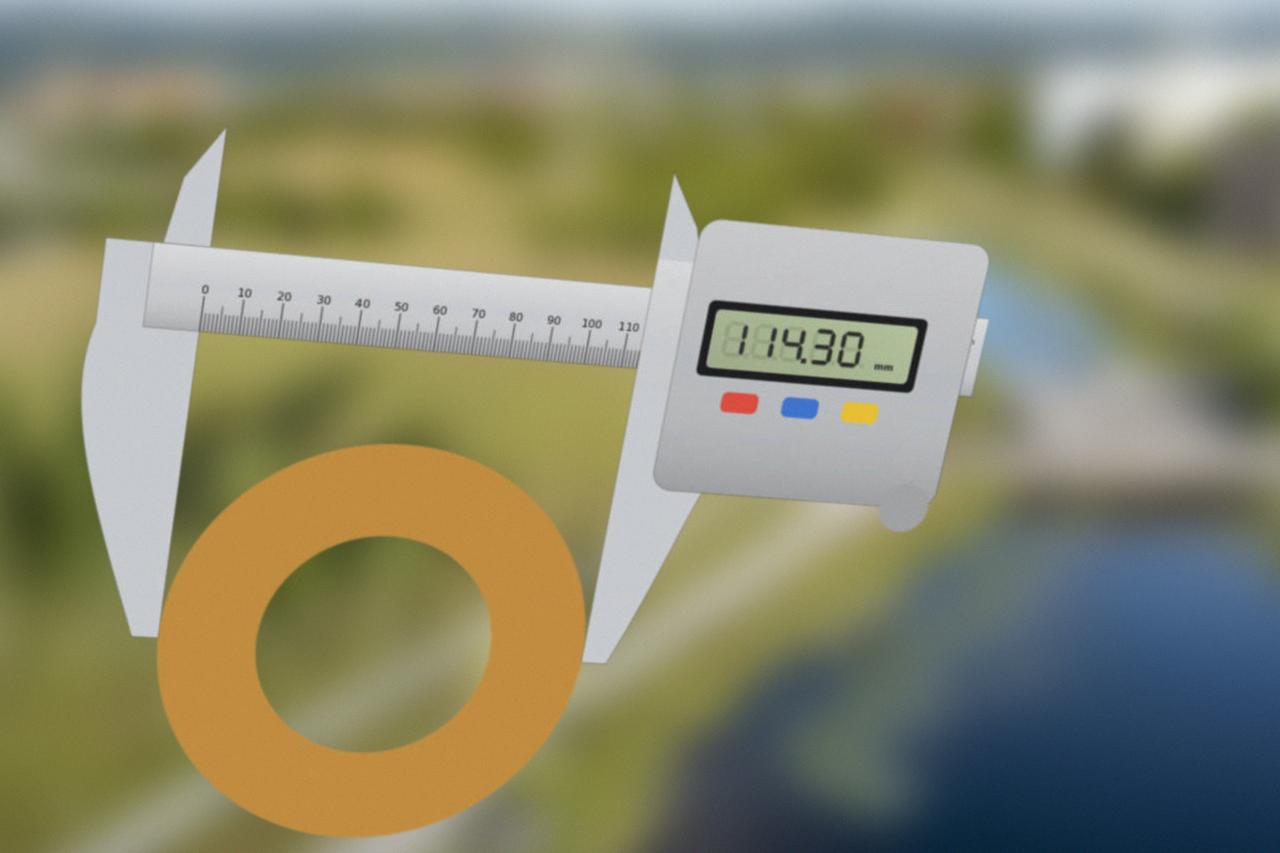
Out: 114.30; mm
